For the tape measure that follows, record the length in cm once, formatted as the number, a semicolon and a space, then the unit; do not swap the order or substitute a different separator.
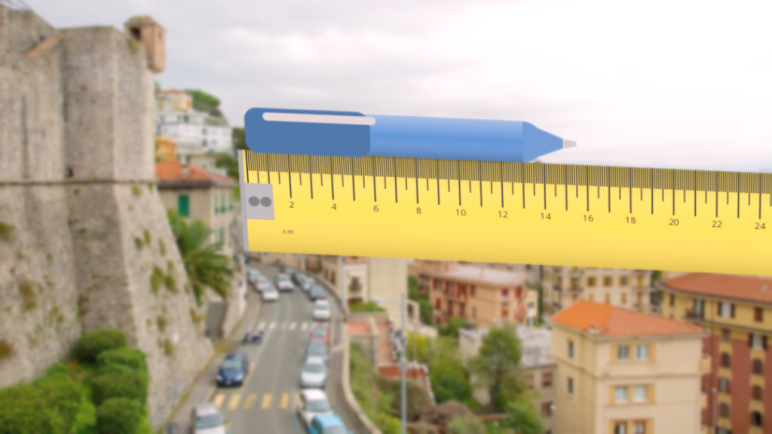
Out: 15.5; cm
